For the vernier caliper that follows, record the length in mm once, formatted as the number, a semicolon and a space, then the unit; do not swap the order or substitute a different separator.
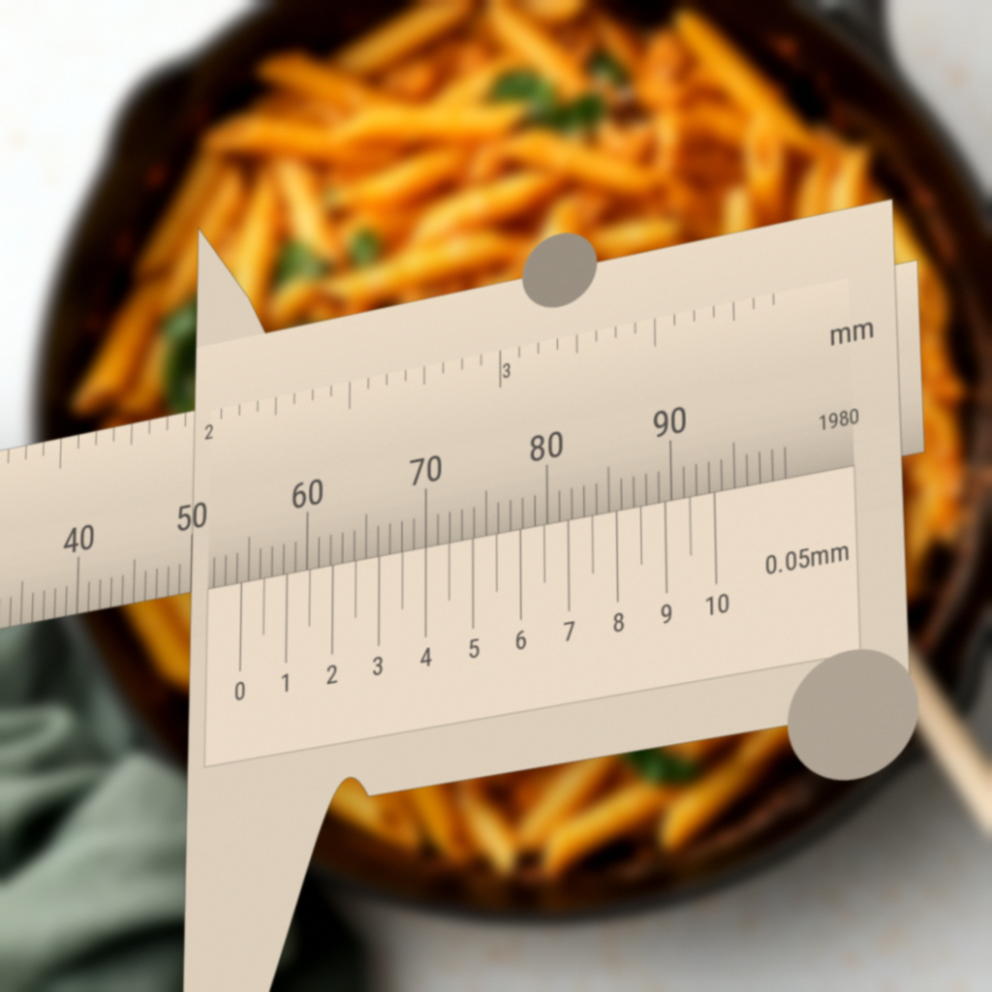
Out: 54.4; mm
